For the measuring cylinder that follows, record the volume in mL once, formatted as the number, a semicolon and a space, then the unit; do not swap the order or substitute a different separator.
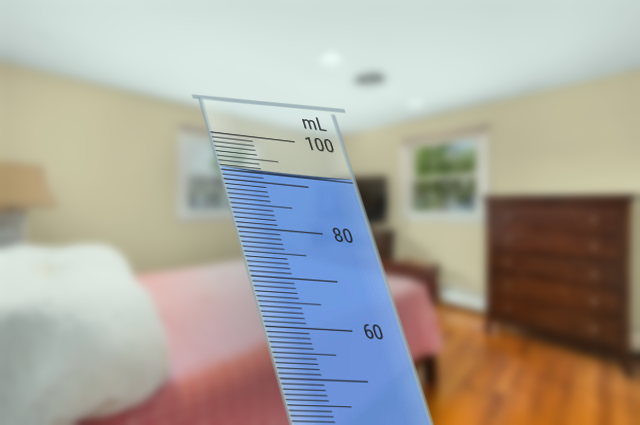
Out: 92; mL
